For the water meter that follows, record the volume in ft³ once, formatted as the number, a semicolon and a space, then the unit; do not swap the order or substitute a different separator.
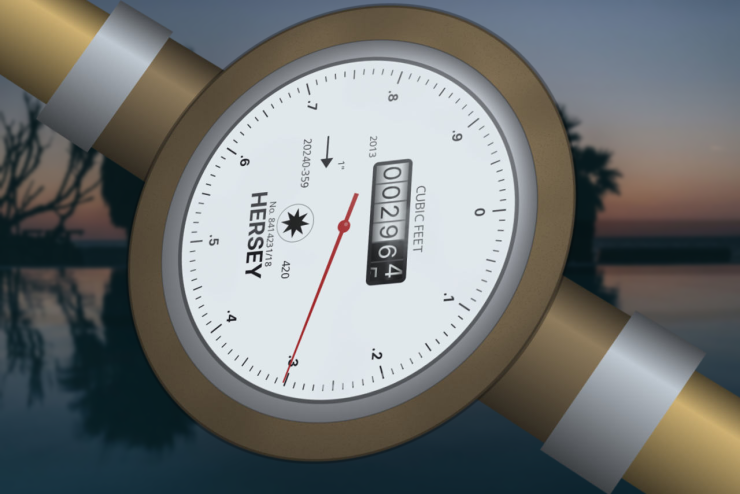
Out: 2964.30; ft³
